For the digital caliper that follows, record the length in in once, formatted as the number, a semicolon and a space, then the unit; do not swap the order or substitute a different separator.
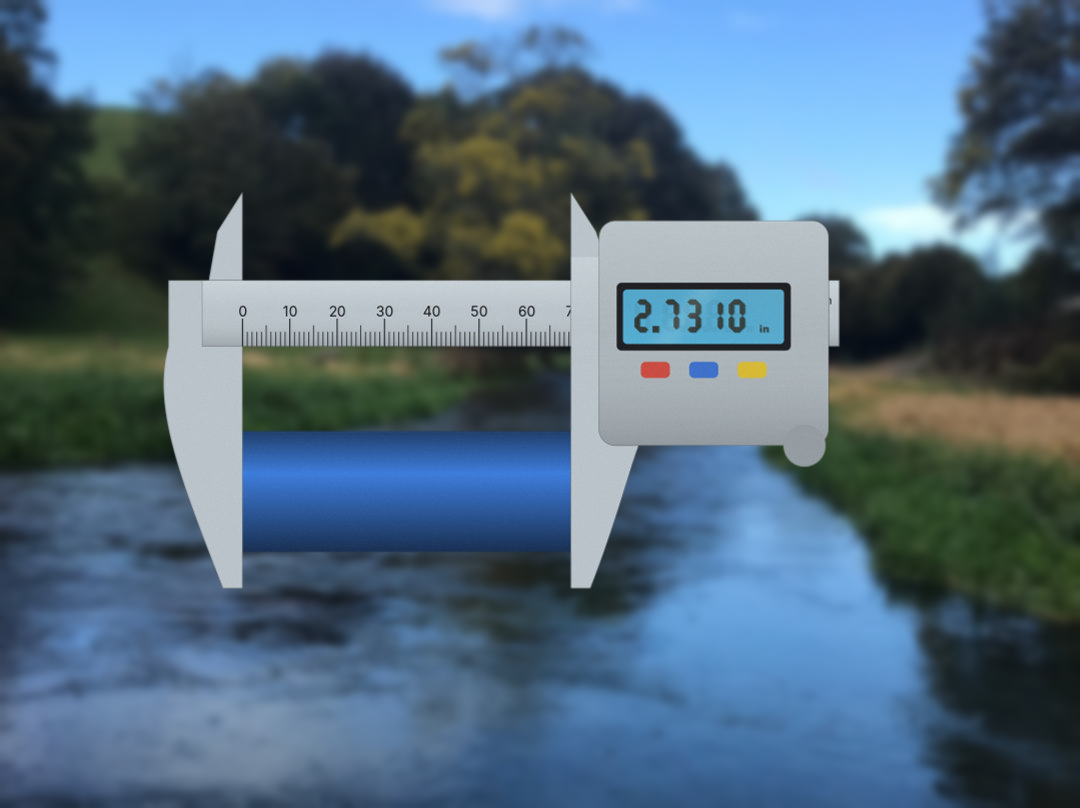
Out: 2.7310; in
